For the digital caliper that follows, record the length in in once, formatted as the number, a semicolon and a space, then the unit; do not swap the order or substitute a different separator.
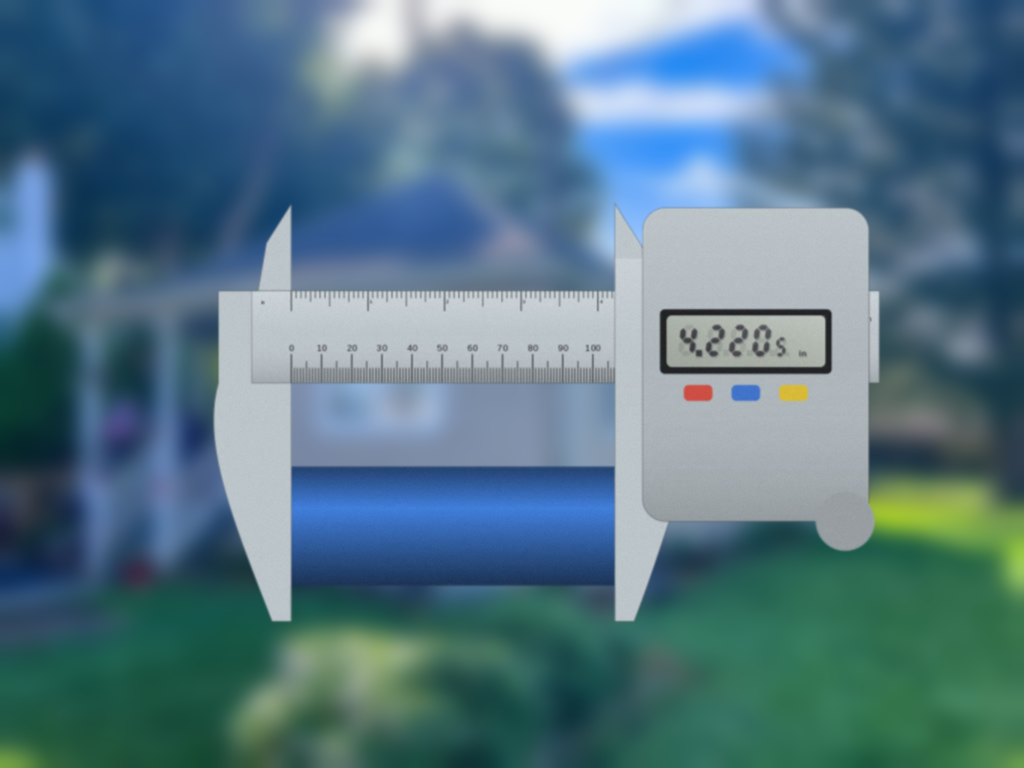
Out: 4.2205; in
